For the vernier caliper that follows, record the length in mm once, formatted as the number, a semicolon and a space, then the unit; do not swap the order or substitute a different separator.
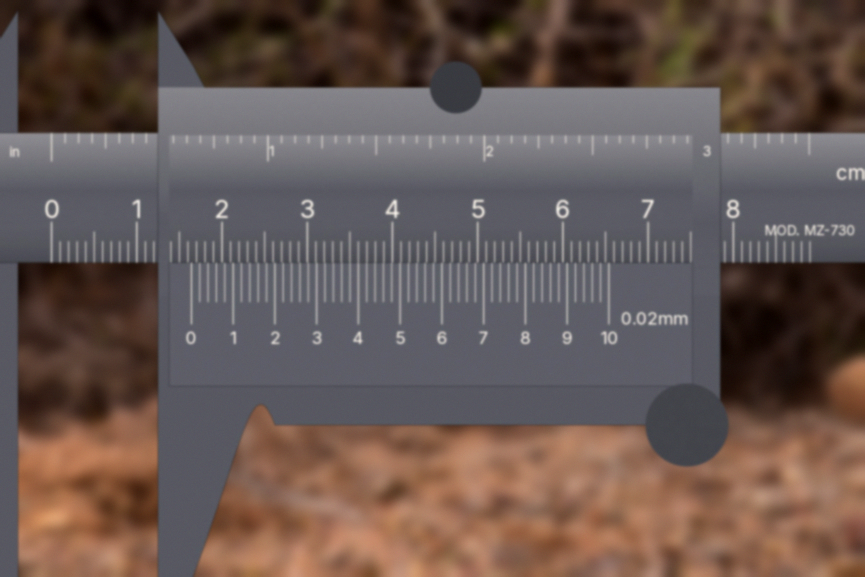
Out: 16.4; mm
